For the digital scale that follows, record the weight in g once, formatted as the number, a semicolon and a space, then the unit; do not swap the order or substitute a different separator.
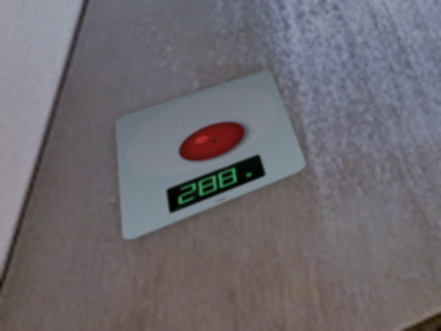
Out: 288; g
